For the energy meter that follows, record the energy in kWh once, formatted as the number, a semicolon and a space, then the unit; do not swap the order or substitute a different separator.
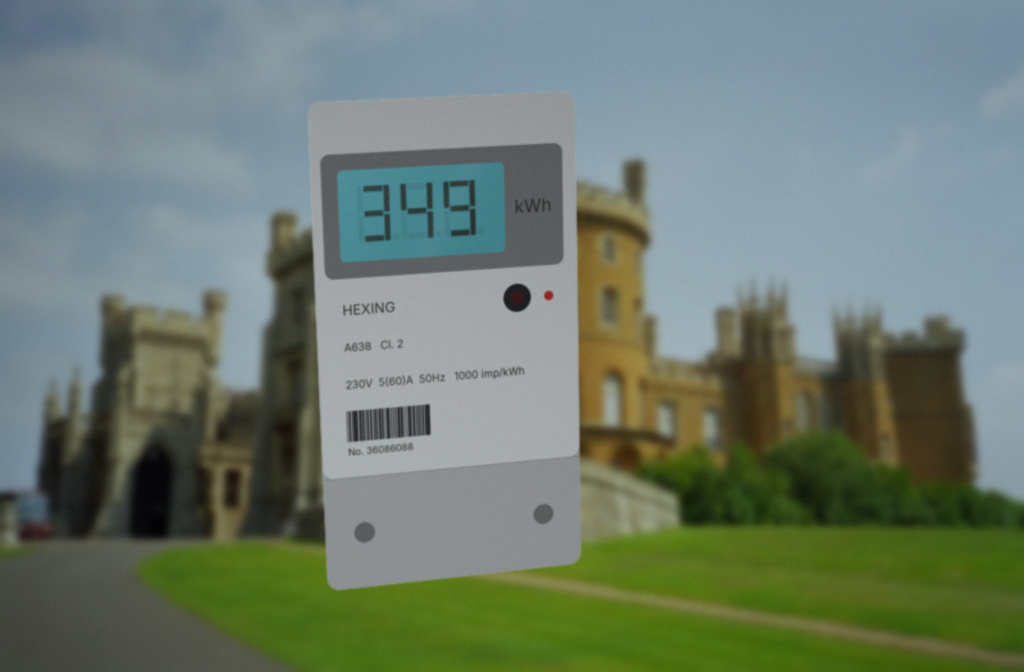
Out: 349; kWh
